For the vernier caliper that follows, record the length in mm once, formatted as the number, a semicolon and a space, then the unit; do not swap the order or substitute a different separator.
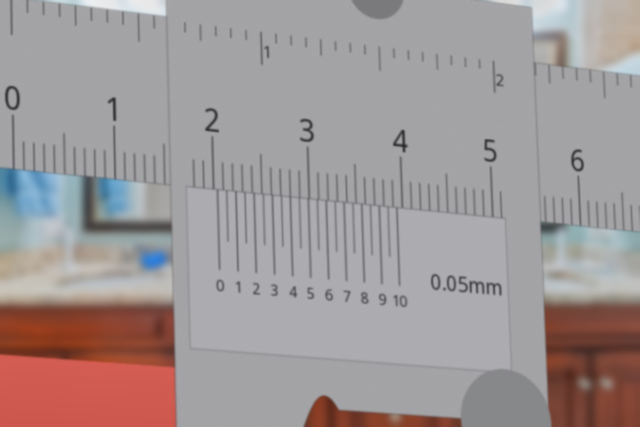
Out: 20.4; mm
